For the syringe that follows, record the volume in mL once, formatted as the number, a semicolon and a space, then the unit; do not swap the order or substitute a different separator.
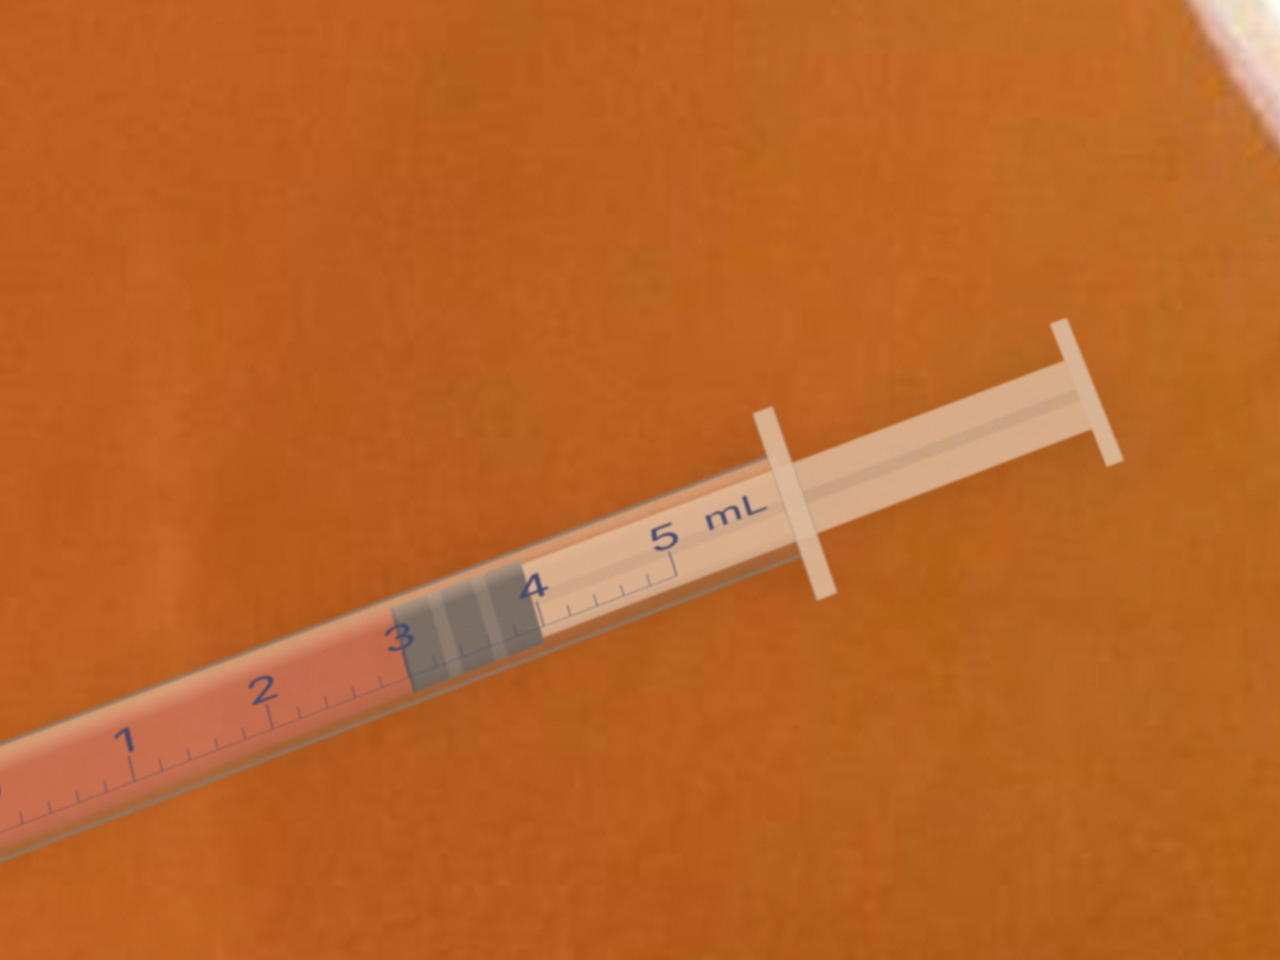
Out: 3; mL
